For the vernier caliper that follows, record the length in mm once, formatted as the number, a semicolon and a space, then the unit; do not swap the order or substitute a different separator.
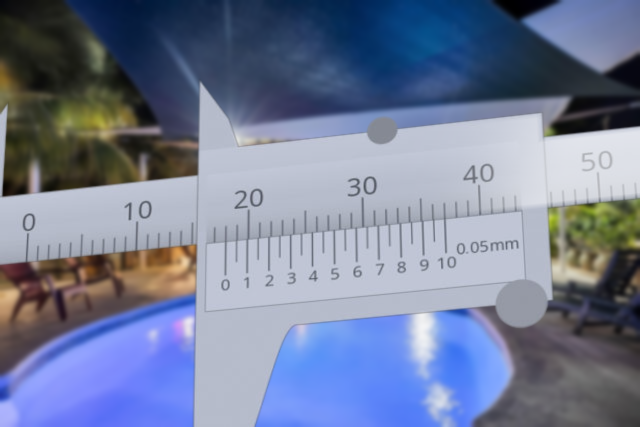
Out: 18.0; mm
